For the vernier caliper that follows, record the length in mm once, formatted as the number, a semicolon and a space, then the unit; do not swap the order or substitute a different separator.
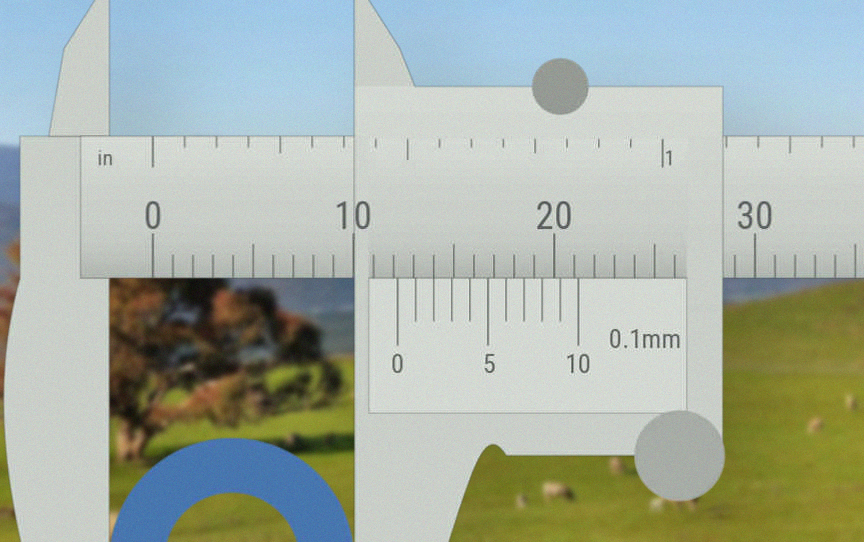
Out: 12.2; mm
